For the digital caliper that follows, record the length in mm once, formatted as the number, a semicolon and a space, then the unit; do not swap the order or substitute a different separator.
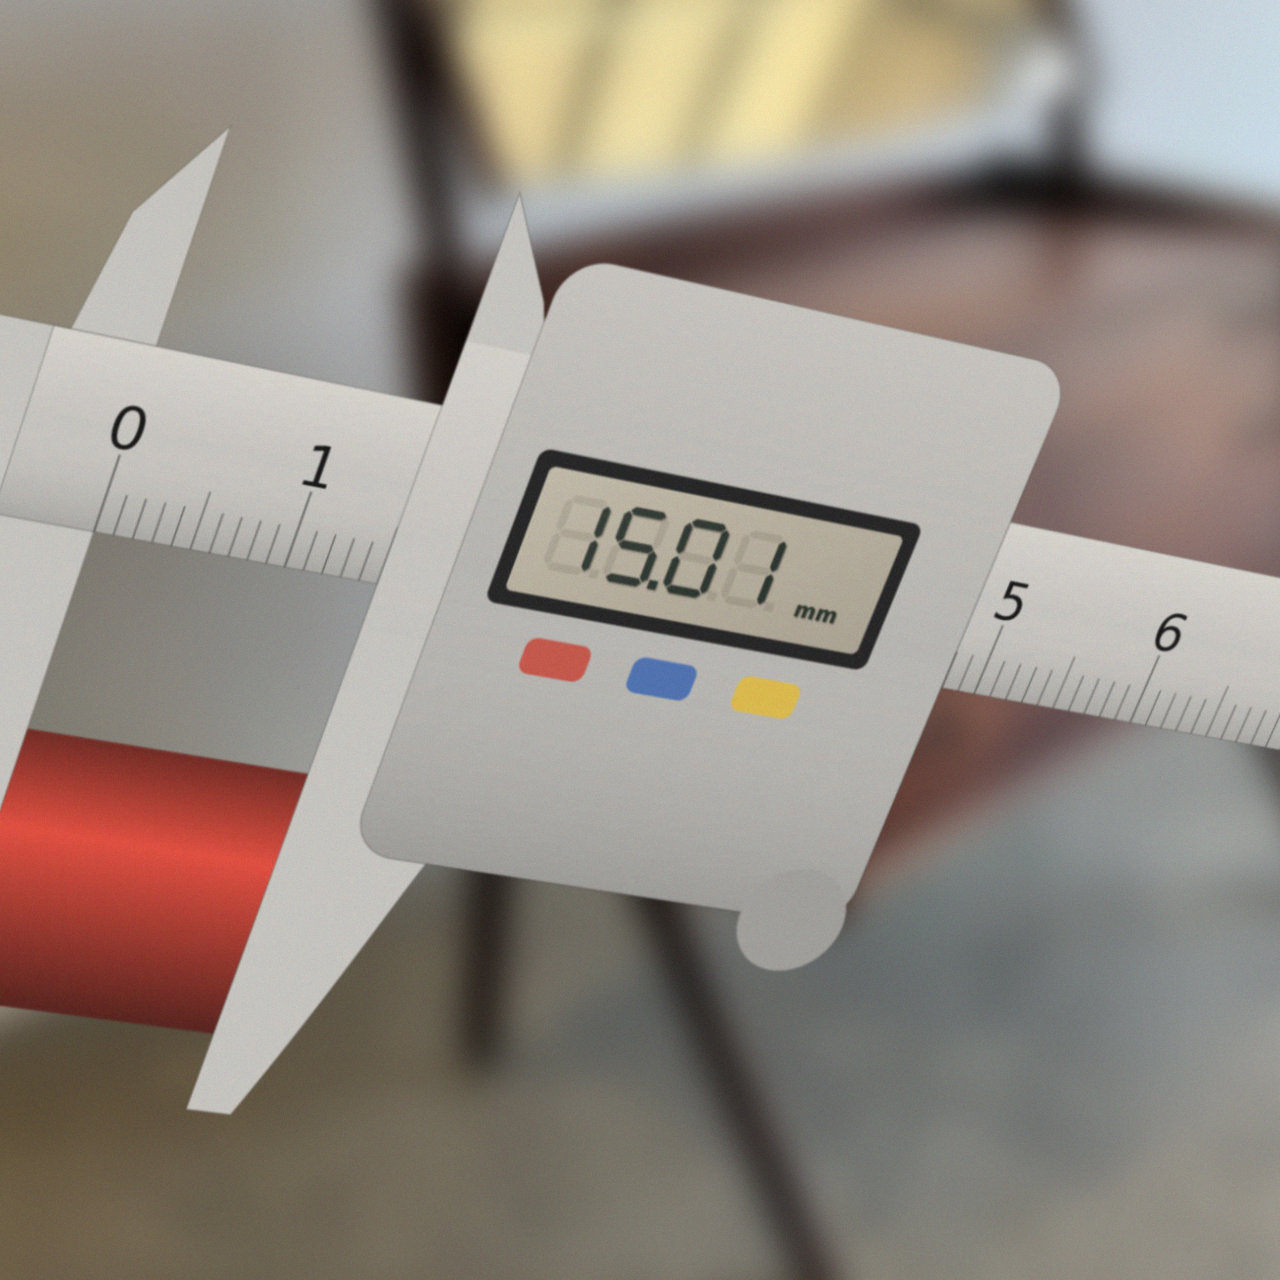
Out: 15.01; mm
